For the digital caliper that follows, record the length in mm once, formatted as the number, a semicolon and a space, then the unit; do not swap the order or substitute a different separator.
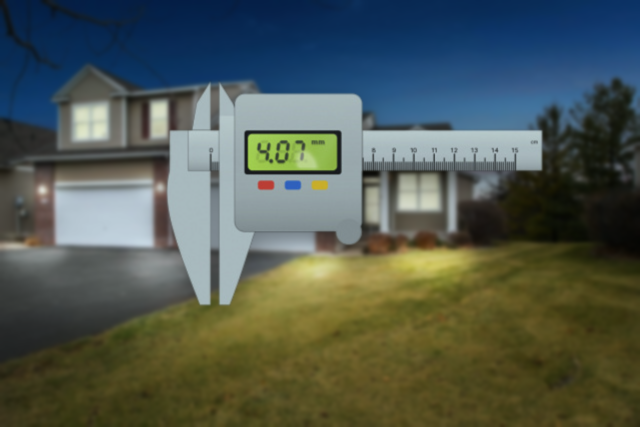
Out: 4.07; mm
